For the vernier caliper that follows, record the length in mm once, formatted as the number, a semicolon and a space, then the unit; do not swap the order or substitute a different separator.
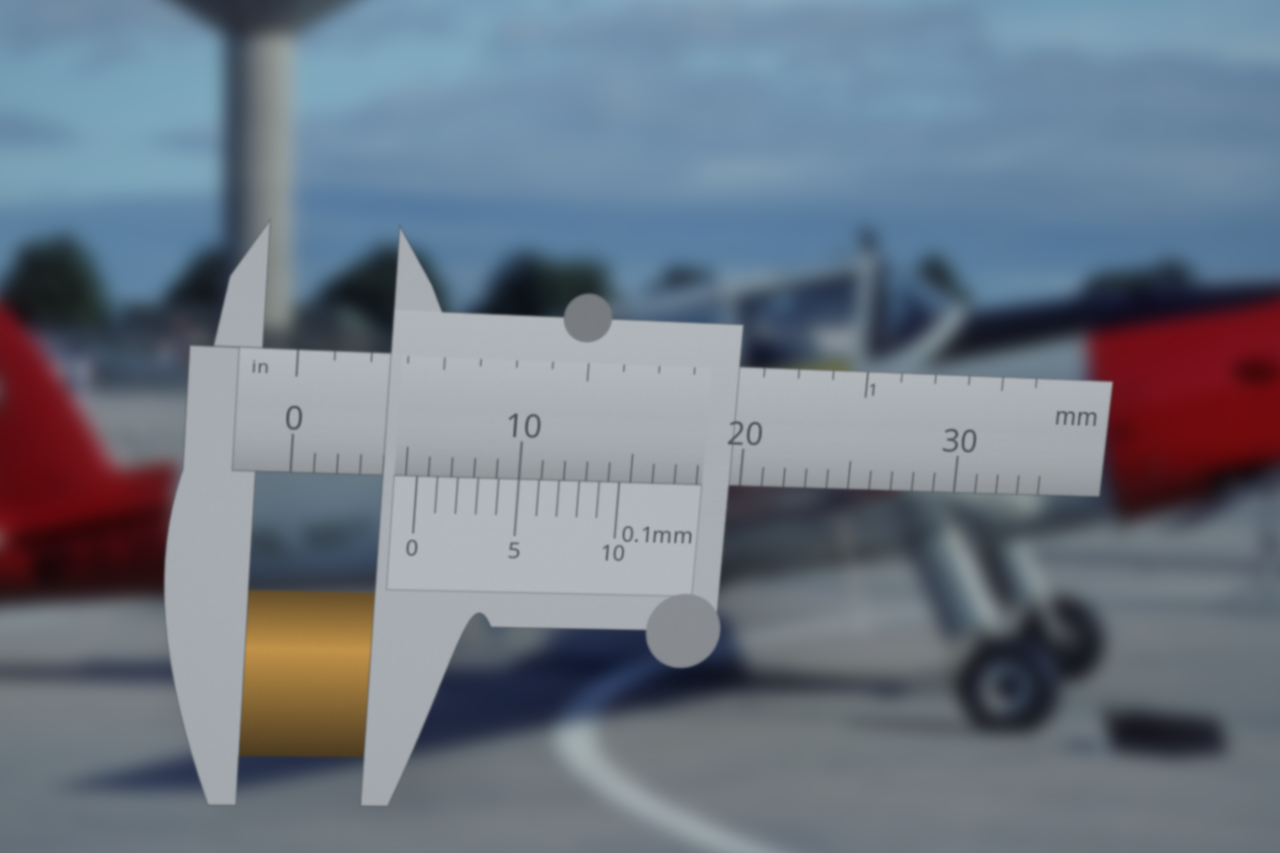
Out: 5.5; mm
